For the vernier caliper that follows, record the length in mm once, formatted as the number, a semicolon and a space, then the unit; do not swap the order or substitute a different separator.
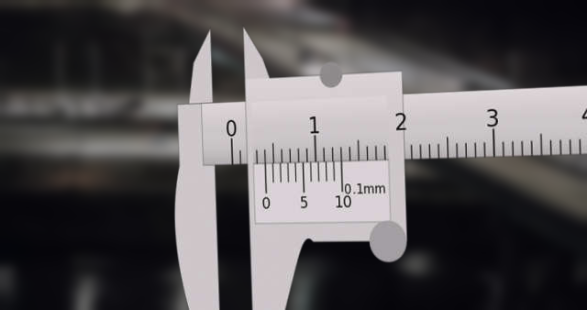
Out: 4.0; mm
